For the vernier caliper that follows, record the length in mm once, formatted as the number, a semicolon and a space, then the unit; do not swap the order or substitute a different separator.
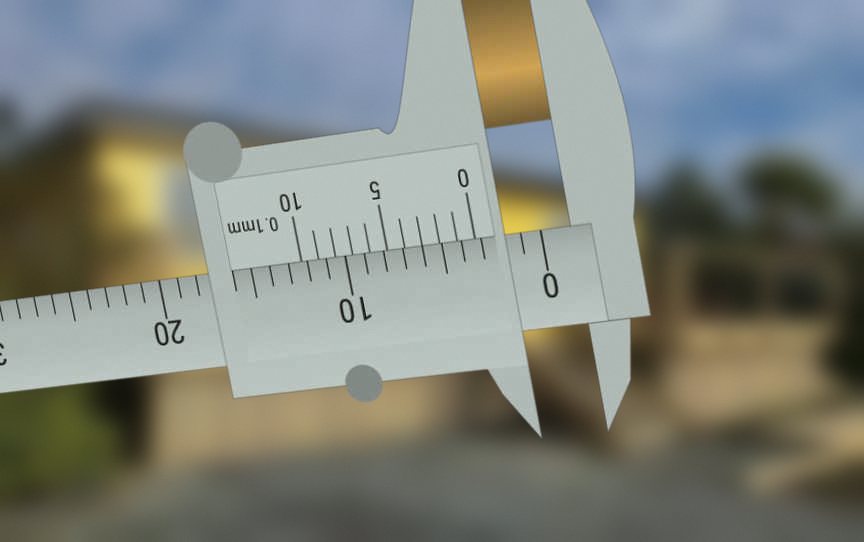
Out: 3.3; mm
